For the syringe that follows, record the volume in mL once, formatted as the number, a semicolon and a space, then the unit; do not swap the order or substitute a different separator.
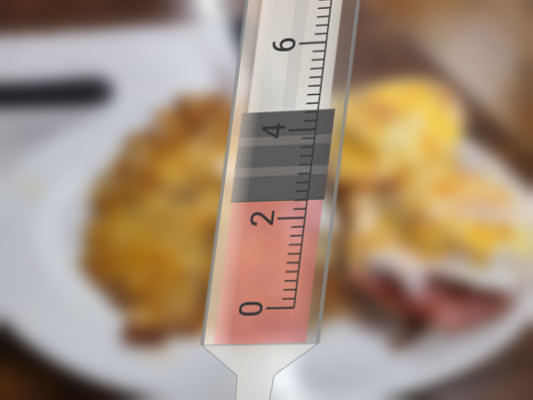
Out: 2.4; mL
